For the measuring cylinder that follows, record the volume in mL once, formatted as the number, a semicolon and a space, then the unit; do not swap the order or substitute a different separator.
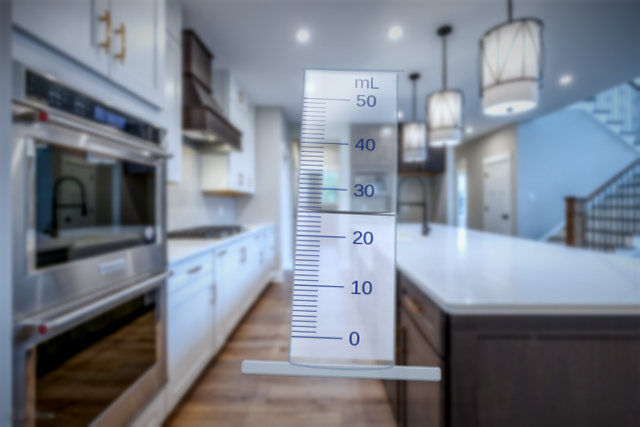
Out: 25; mL
